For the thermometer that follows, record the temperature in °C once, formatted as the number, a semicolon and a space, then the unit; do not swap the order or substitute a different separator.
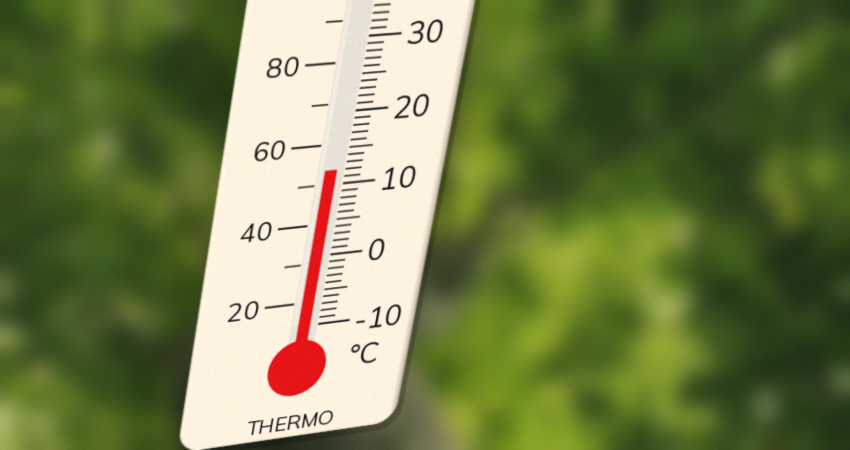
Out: 12; °C
